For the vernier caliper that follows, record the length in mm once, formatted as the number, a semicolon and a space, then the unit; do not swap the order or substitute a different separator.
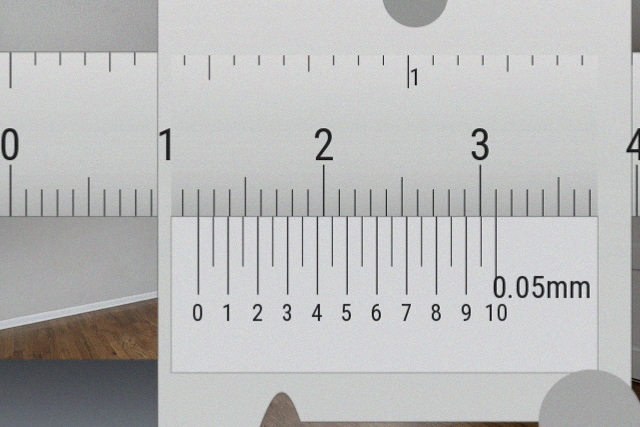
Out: 12.0; mm
